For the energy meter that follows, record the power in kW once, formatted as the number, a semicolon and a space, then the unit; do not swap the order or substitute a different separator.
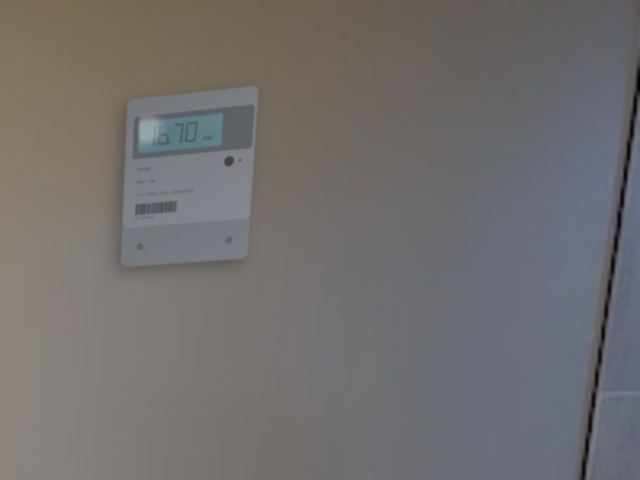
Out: 16.70; kW
